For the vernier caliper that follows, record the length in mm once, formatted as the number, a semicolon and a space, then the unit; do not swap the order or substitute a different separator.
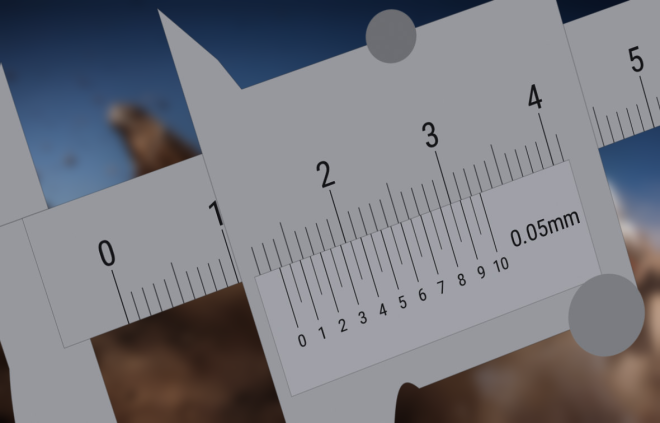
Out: 13.8; mm
